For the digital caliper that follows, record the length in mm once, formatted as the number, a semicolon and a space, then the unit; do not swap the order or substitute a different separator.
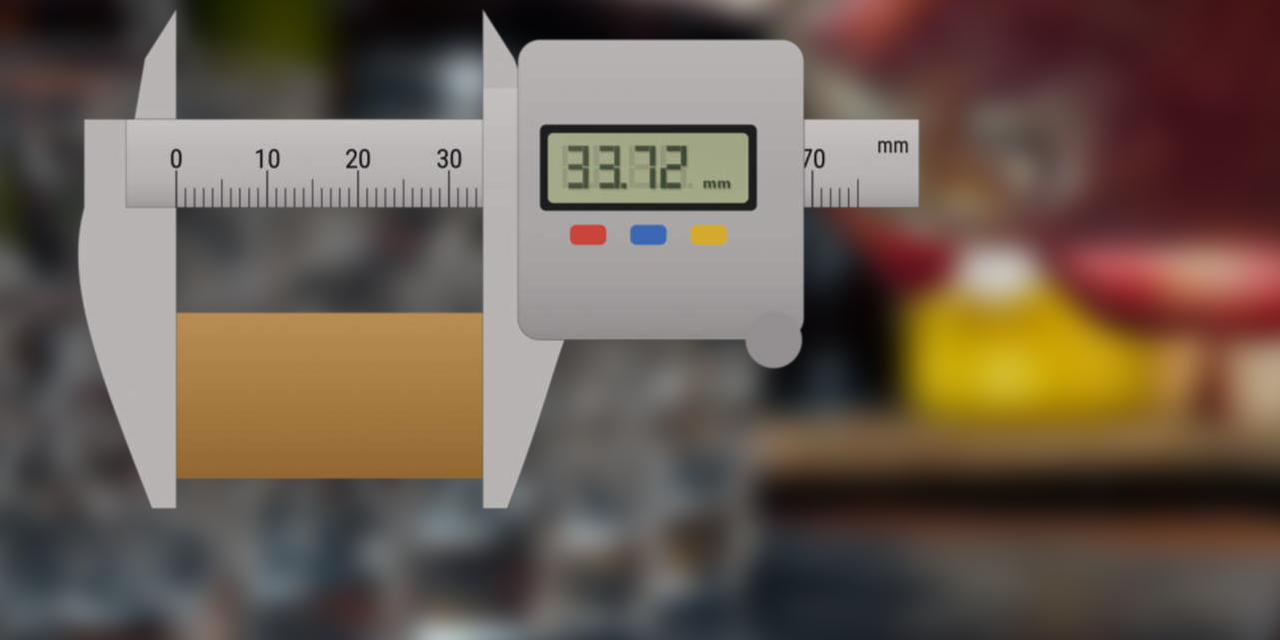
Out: 33.72; mm
